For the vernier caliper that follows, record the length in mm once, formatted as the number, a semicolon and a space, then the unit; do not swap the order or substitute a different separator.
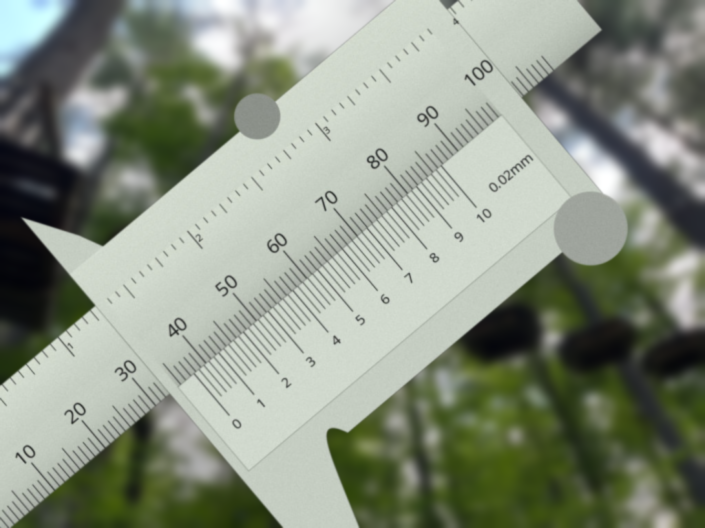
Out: 37.6; mm
